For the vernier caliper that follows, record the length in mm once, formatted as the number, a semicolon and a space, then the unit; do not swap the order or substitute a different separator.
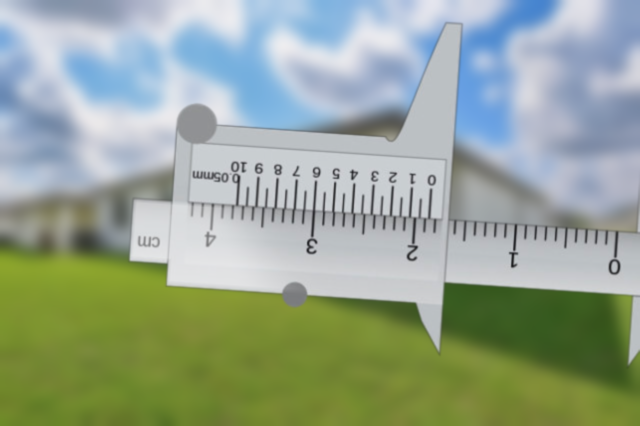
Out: 18.6; mm
